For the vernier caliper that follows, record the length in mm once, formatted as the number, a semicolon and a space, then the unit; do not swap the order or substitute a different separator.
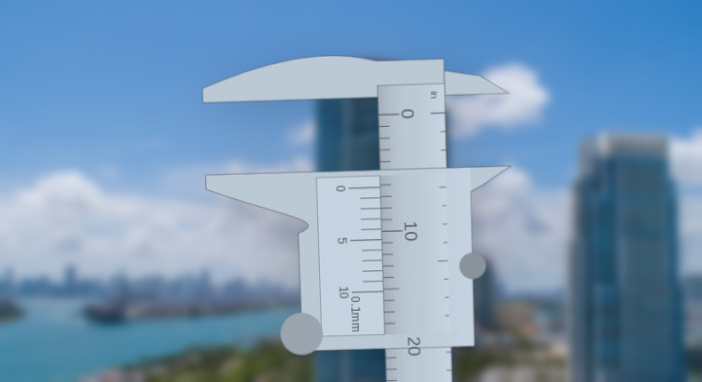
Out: 6.2; mm
